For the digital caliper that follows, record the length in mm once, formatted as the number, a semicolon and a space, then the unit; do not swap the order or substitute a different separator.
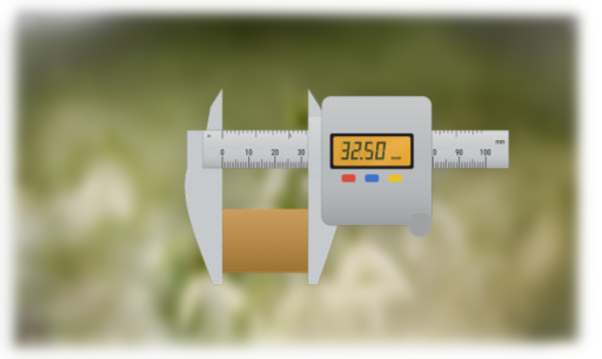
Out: 32.50; mm
